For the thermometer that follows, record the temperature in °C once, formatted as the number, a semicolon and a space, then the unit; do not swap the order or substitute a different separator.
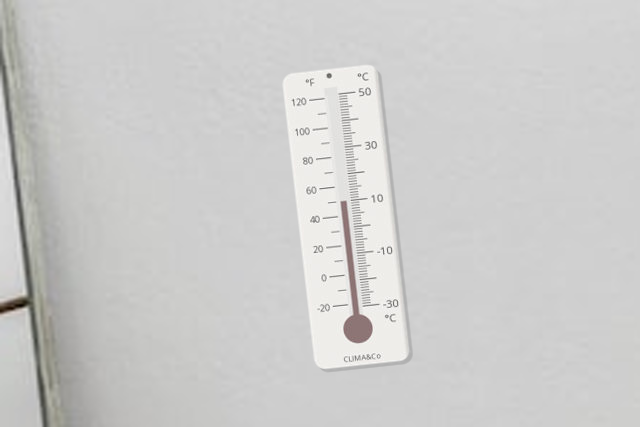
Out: 10; °C
